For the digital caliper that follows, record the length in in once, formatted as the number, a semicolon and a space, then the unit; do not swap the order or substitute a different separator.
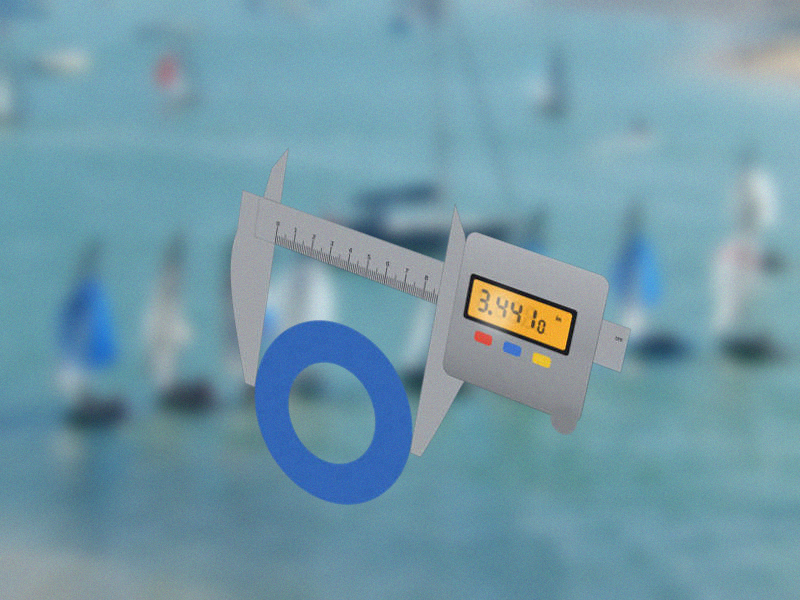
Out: 3.4410; in
